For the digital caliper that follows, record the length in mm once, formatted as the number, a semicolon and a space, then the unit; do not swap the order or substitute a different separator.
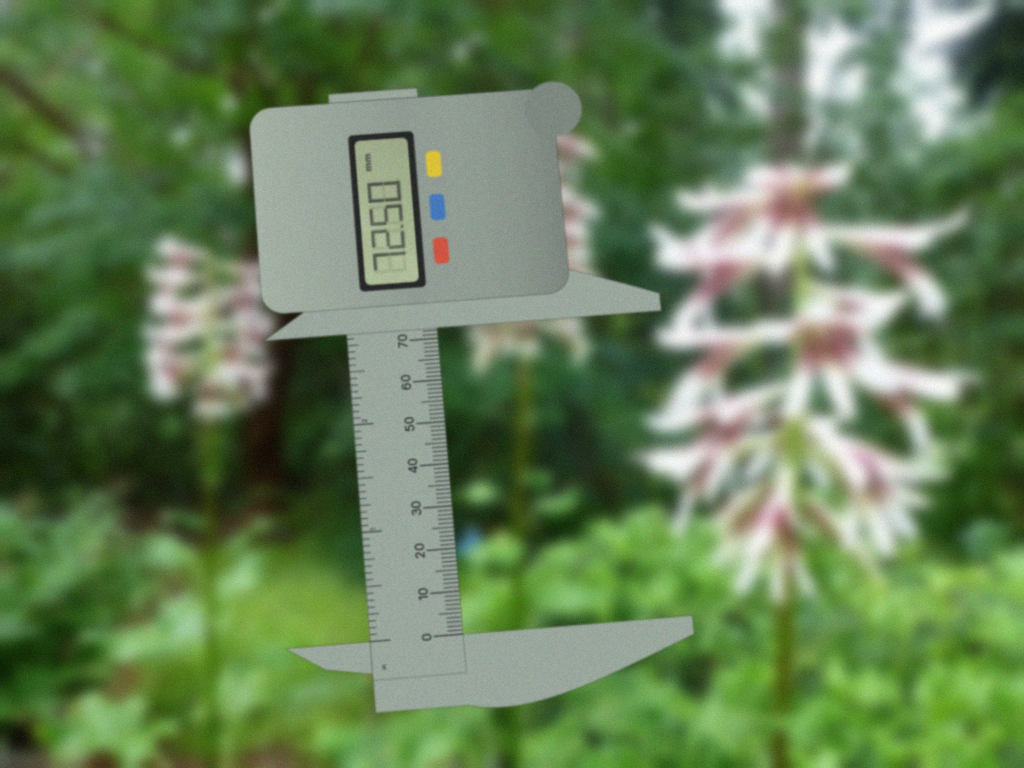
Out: 72.50; mm
